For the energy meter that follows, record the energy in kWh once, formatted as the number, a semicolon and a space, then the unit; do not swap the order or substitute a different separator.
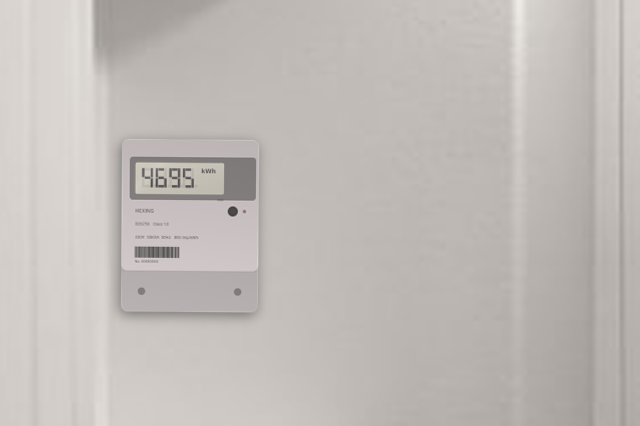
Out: 4695; kWh
